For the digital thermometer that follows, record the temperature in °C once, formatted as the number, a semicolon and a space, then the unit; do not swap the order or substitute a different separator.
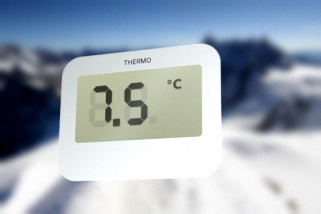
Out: 7.5; °C
